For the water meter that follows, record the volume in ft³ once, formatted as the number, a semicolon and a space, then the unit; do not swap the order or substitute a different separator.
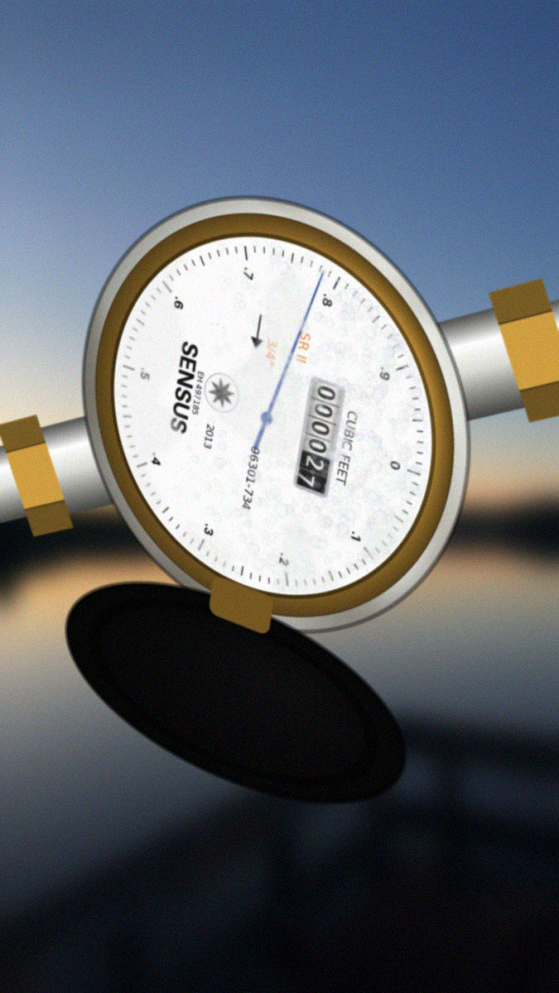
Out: 26.78; ft³
